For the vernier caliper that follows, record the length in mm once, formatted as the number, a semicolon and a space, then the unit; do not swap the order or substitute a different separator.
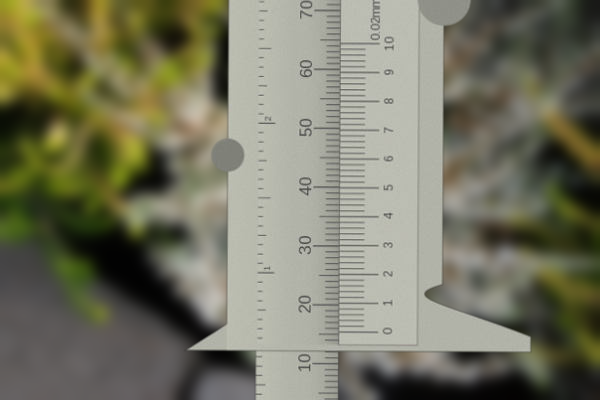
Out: 15.4; mm
